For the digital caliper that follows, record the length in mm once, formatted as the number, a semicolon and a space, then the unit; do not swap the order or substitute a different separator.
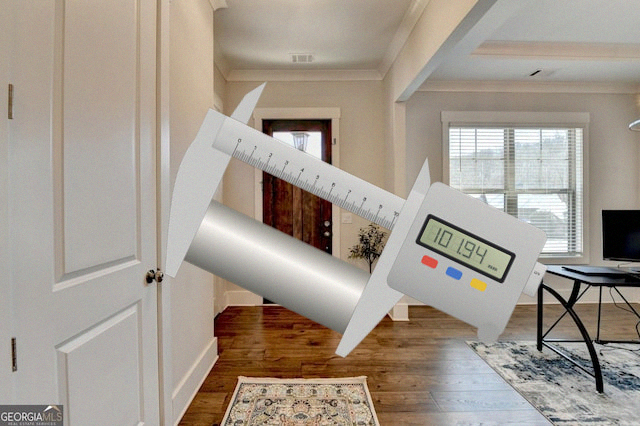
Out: 101.94; mm
